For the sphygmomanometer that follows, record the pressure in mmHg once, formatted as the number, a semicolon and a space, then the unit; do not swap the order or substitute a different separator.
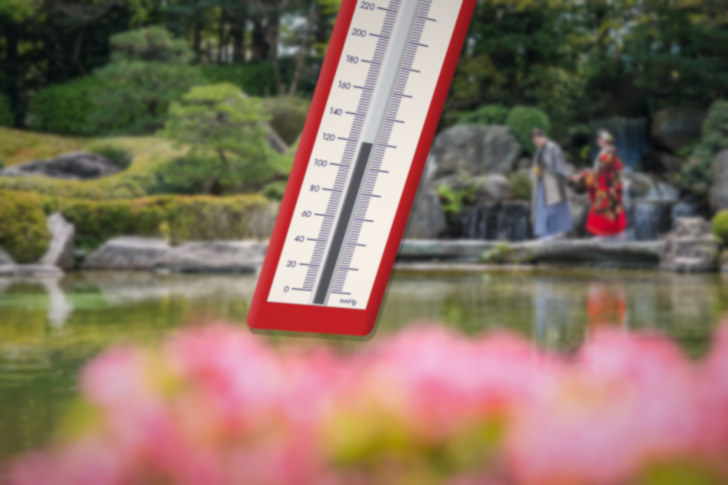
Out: 120; mmHg
